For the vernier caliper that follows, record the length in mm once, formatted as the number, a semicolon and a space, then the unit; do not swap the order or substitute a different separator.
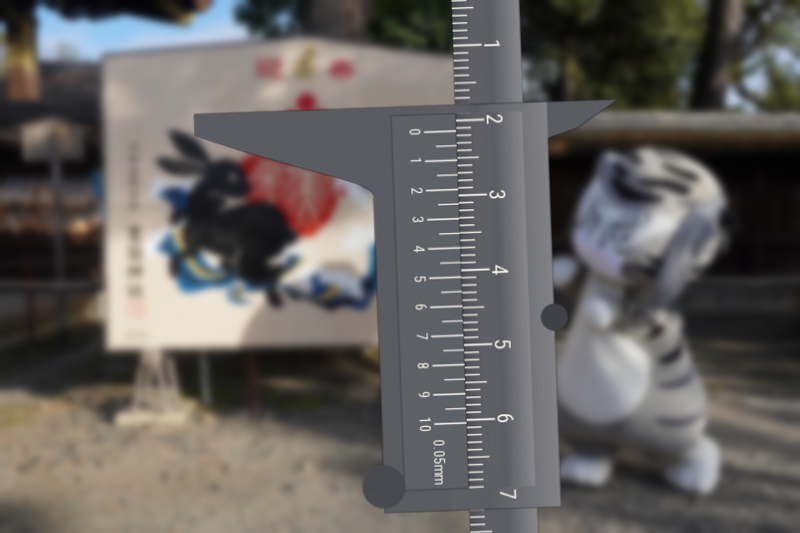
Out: 21.4; mm
